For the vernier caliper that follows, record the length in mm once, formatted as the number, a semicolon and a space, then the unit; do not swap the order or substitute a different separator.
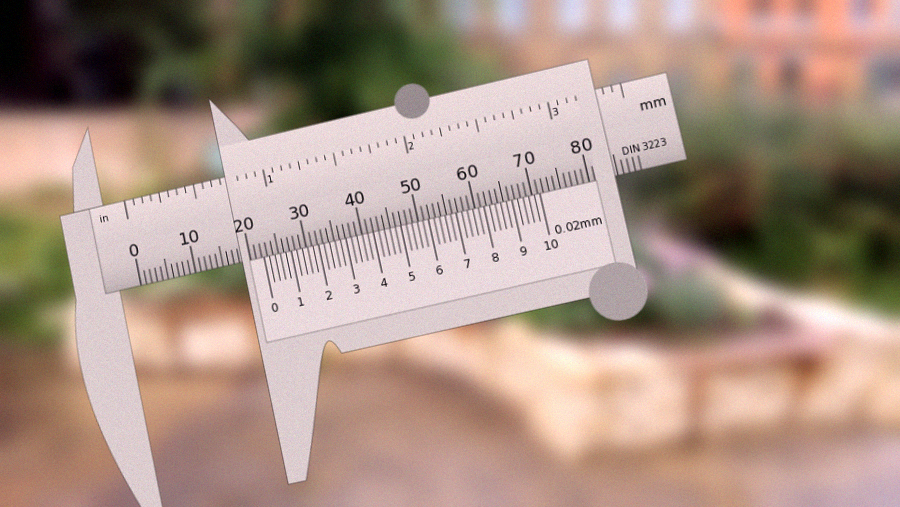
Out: 22.4; mm
